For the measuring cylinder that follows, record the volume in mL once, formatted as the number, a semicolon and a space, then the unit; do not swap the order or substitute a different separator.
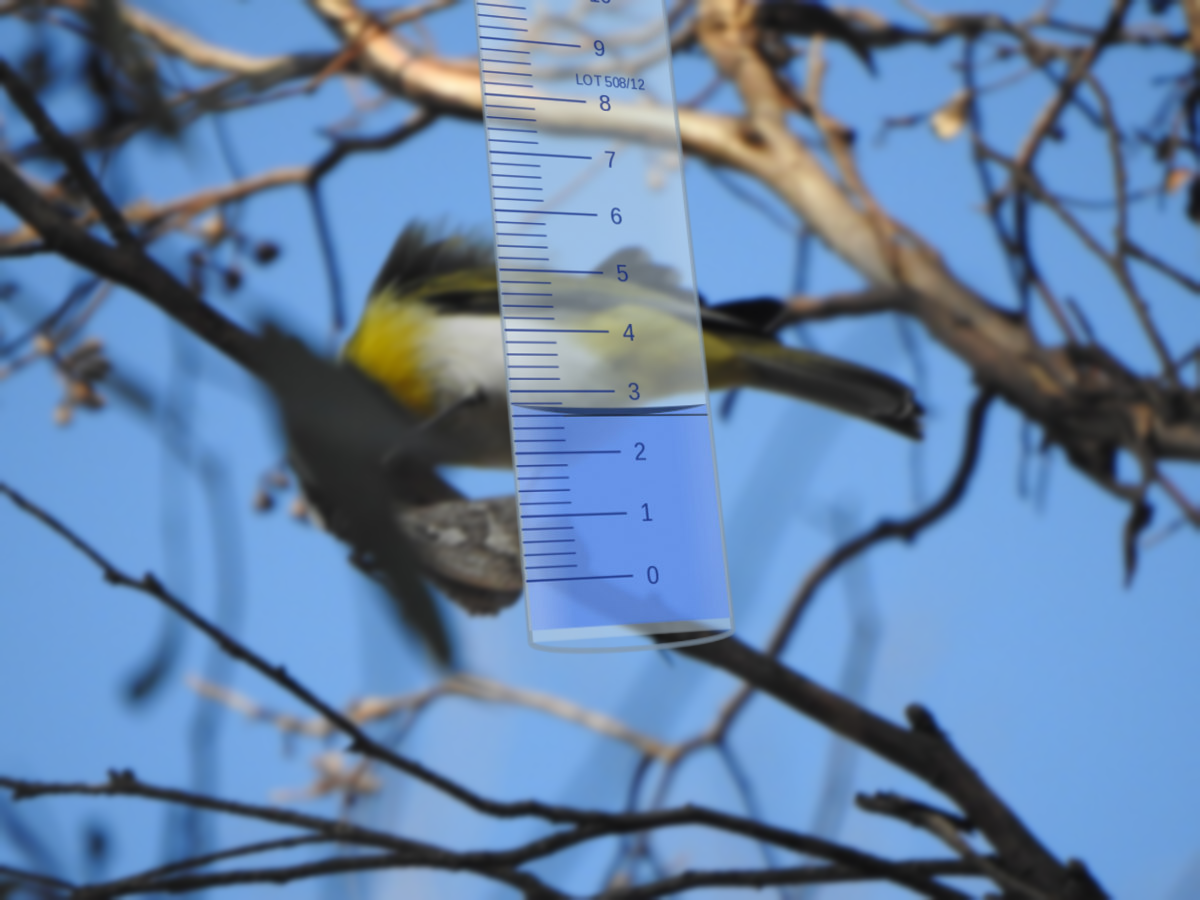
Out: 2.6; mL
